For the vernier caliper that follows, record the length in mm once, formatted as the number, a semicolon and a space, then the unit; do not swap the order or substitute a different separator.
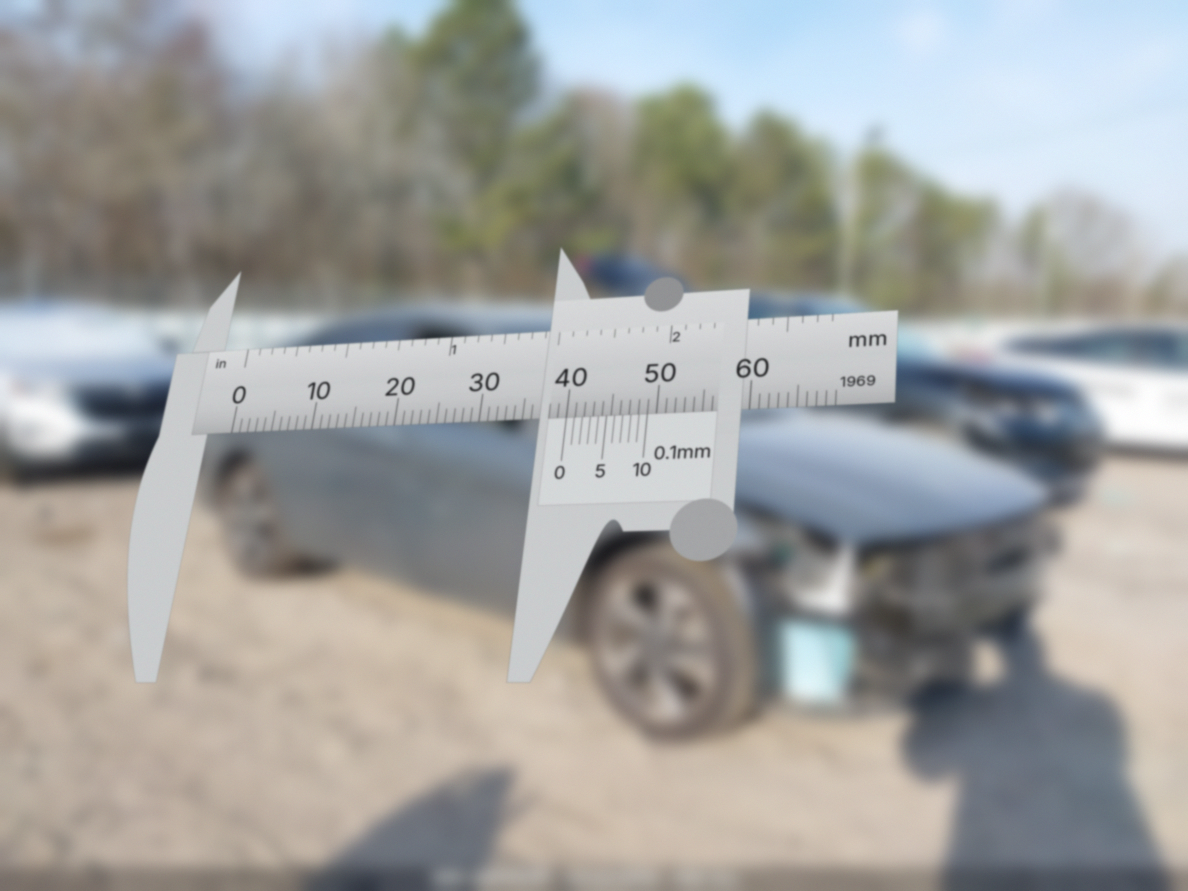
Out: 40.0; mm
